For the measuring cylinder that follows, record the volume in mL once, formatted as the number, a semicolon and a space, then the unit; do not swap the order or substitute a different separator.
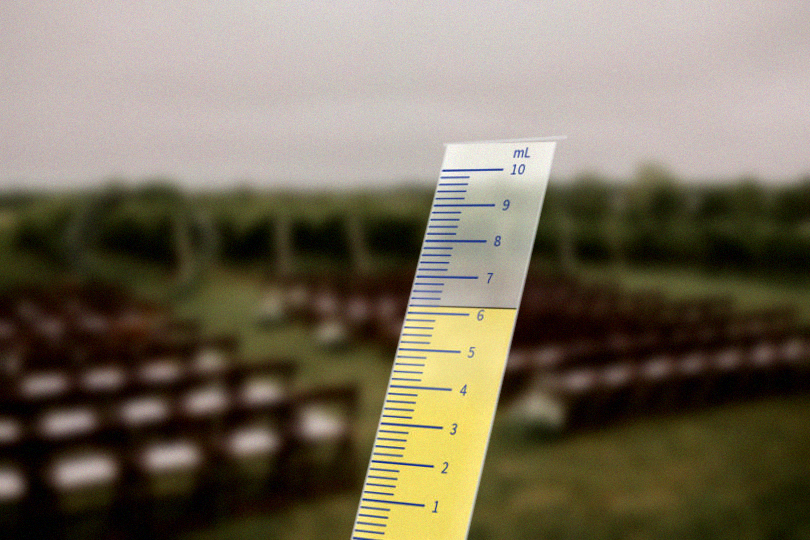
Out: 6.2; mL
